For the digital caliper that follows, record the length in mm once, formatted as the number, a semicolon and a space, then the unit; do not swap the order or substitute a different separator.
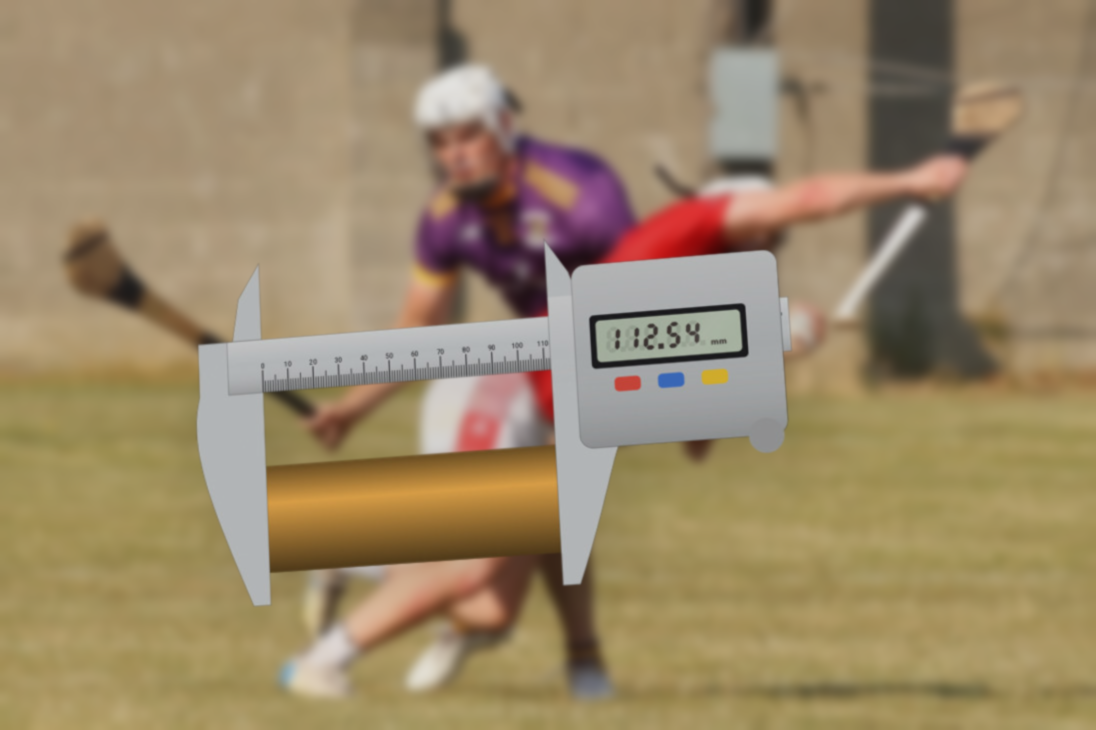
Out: 112.54; mm
